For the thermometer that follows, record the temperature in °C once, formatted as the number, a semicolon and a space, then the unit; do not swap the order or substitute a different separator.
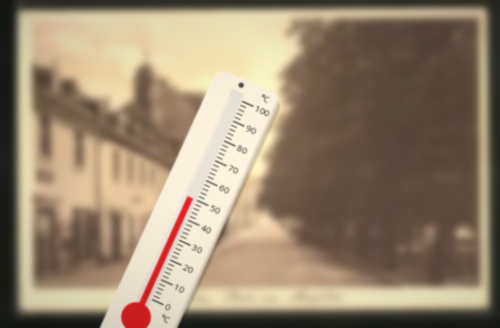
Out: 50; °C
